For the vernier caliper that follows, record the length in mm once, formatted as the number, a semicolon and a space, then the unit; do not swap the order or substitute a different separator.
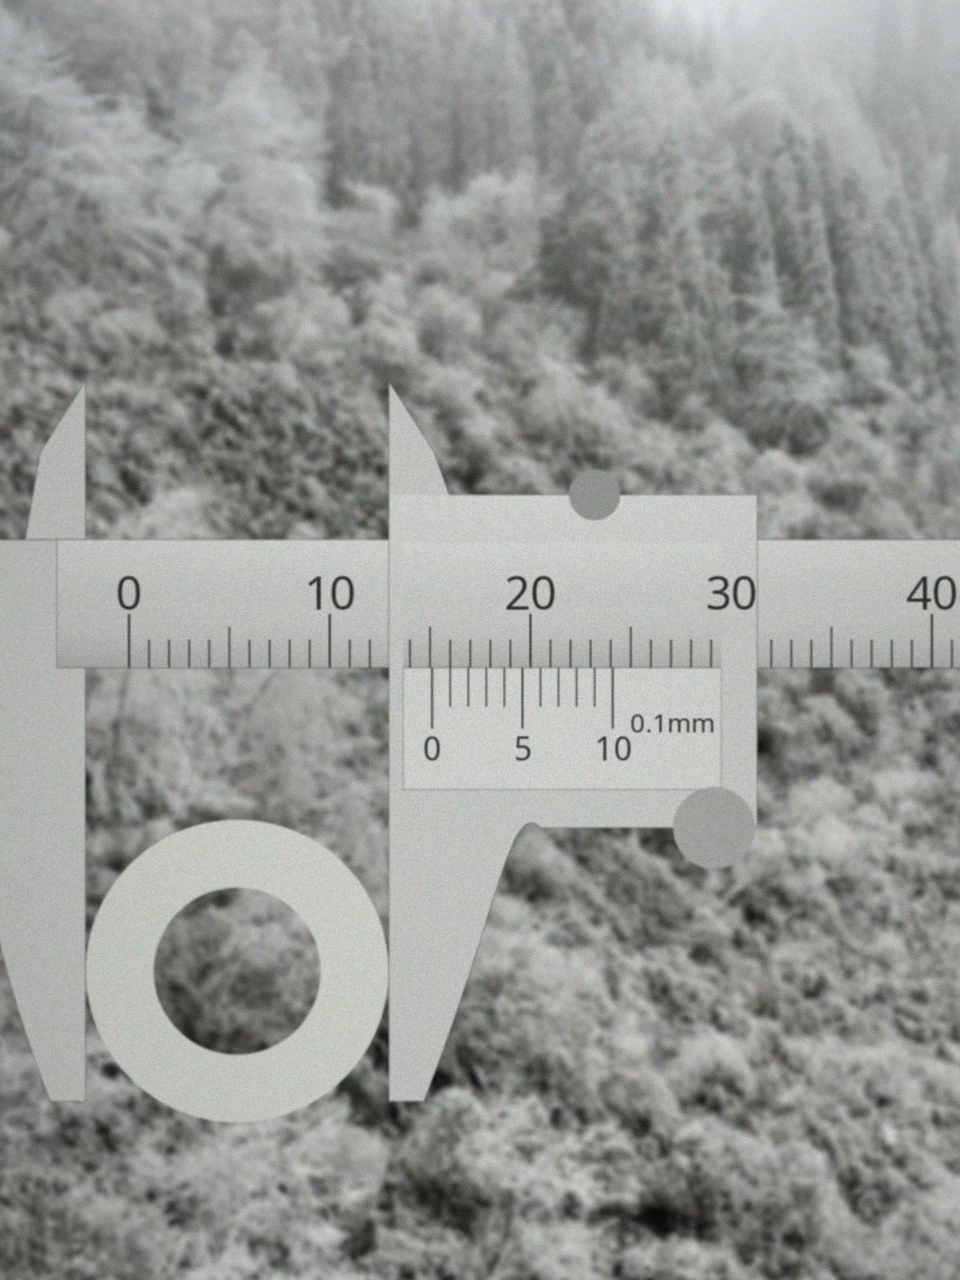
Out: 15.1; mm
